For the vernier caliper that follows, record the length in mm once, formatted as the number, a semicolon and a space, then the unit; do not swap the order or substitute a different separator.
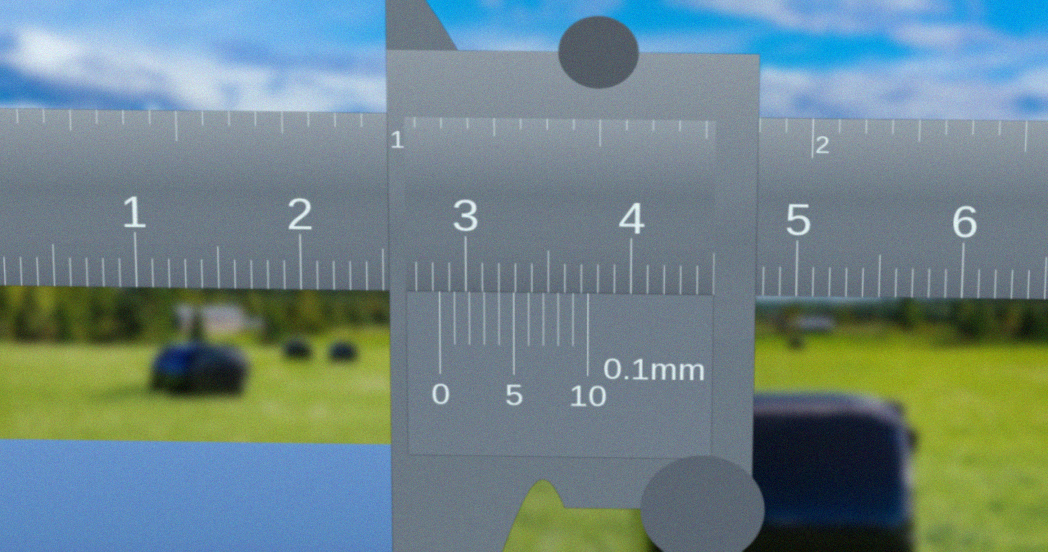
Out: 28.4; mm
